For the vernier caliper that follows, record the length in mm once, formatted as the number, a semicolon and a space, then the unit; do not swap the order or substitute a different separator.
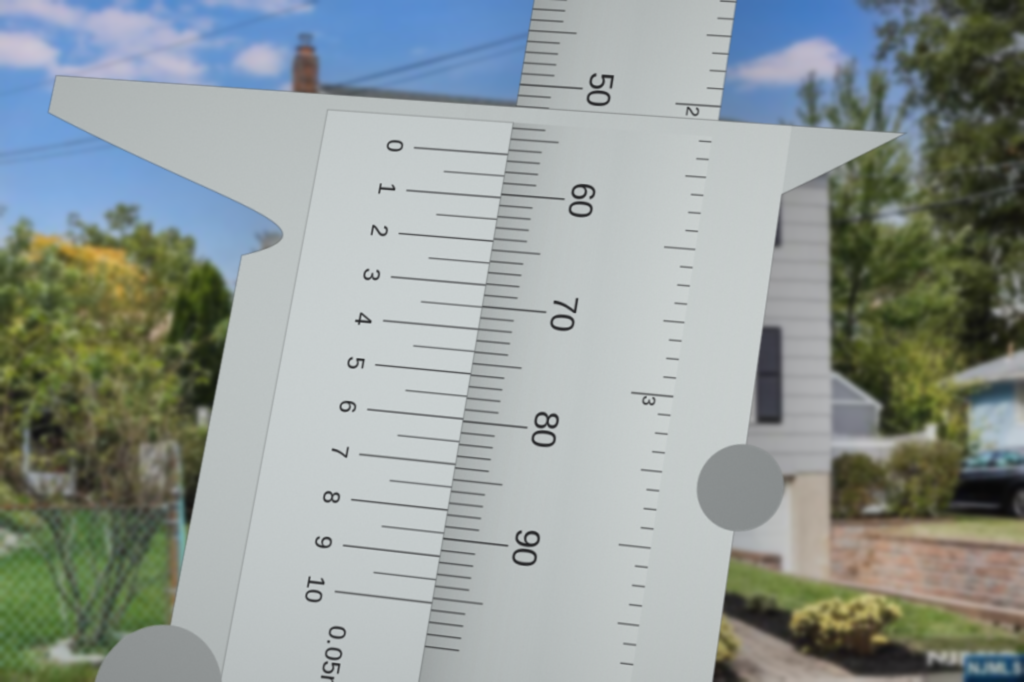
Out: 56.4; mm
